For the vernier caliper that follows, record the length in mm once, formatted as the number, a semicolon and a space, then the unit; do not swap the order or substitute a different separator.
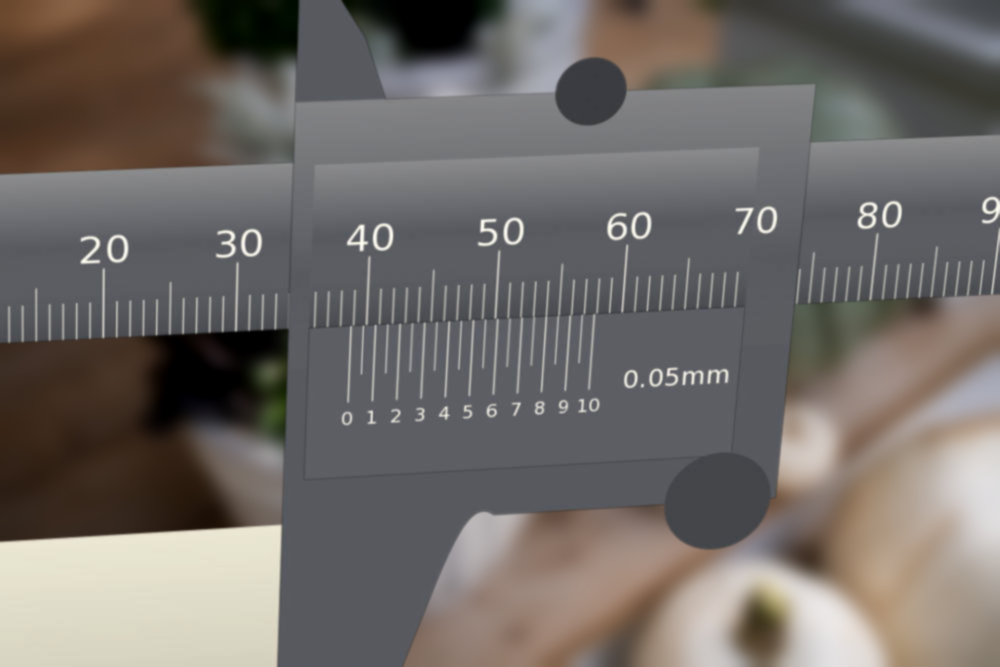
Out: 38.8; mm
